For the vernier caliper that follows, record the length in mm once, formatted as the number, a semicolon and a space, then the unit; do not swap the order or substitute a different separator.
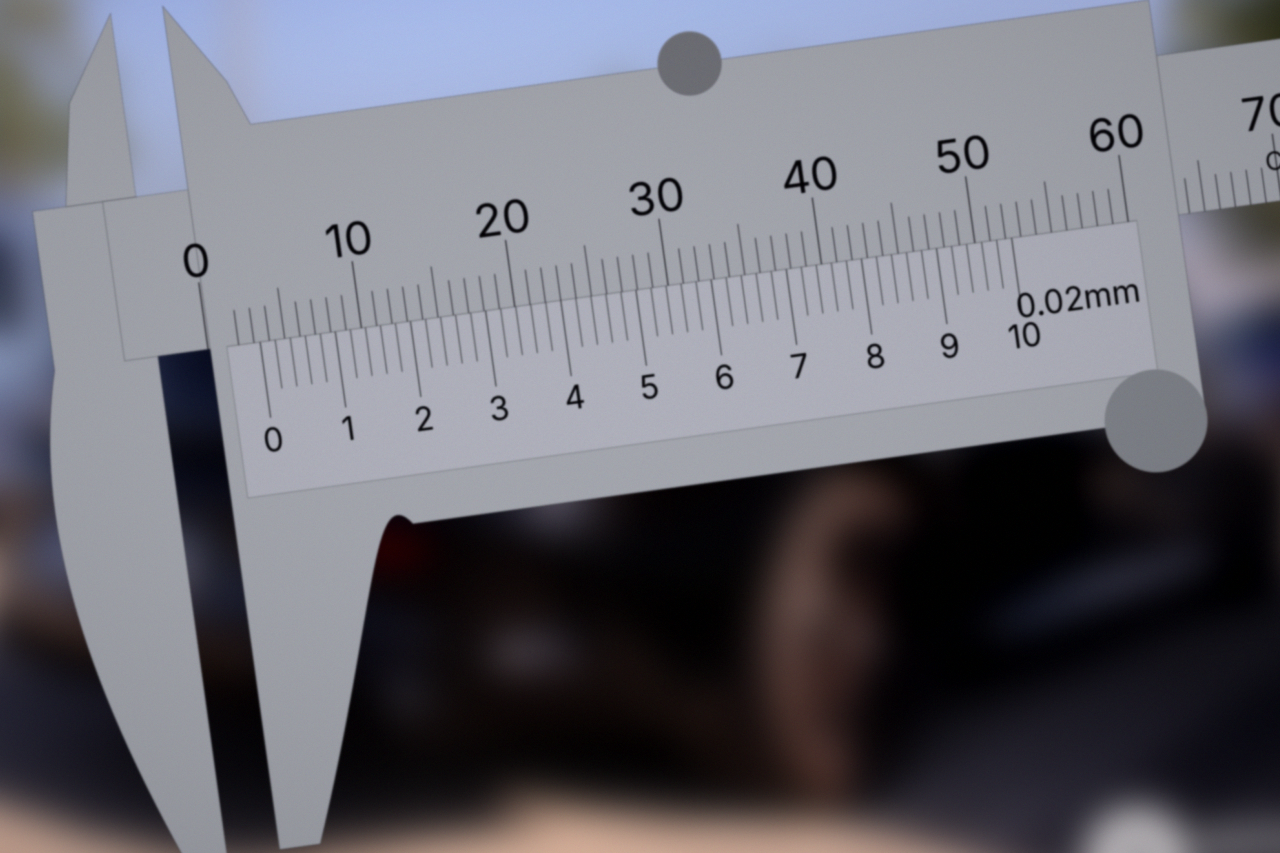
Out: 3.4; mm
